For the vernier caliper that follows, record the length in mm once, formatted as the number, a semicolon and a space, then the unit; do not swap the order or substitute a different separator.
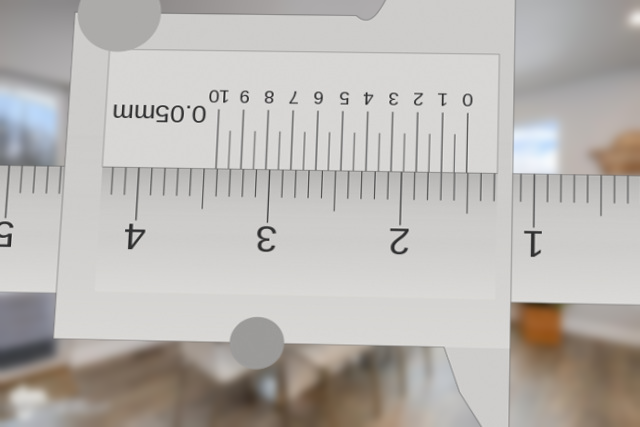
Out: 15.1; mm
